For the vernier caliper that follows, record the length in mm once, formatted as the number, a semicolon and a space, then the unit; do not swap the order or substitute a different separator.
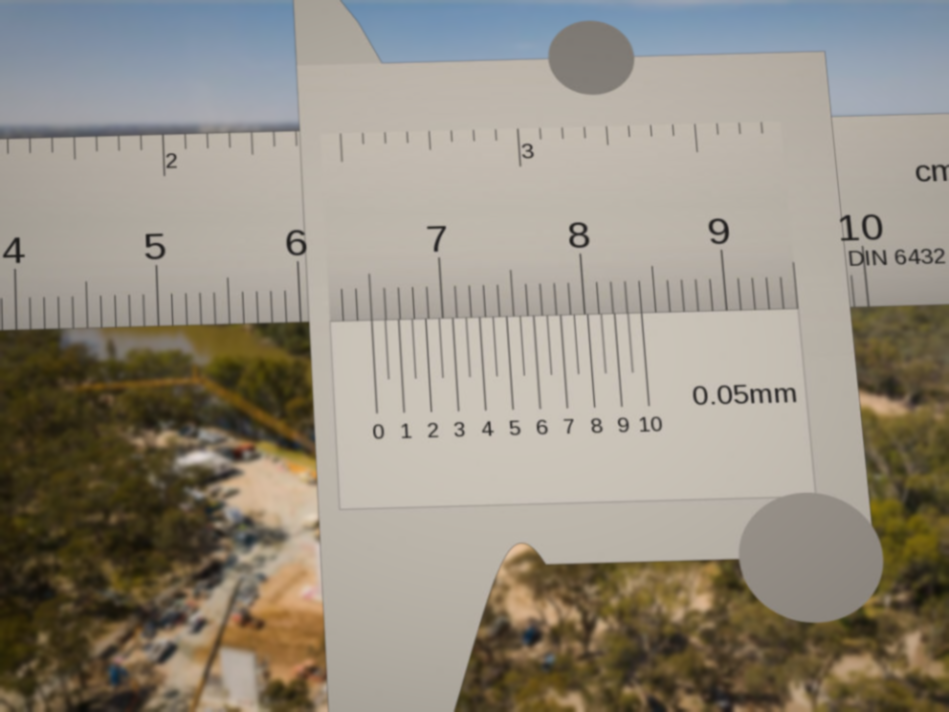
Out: 65.0; mm
